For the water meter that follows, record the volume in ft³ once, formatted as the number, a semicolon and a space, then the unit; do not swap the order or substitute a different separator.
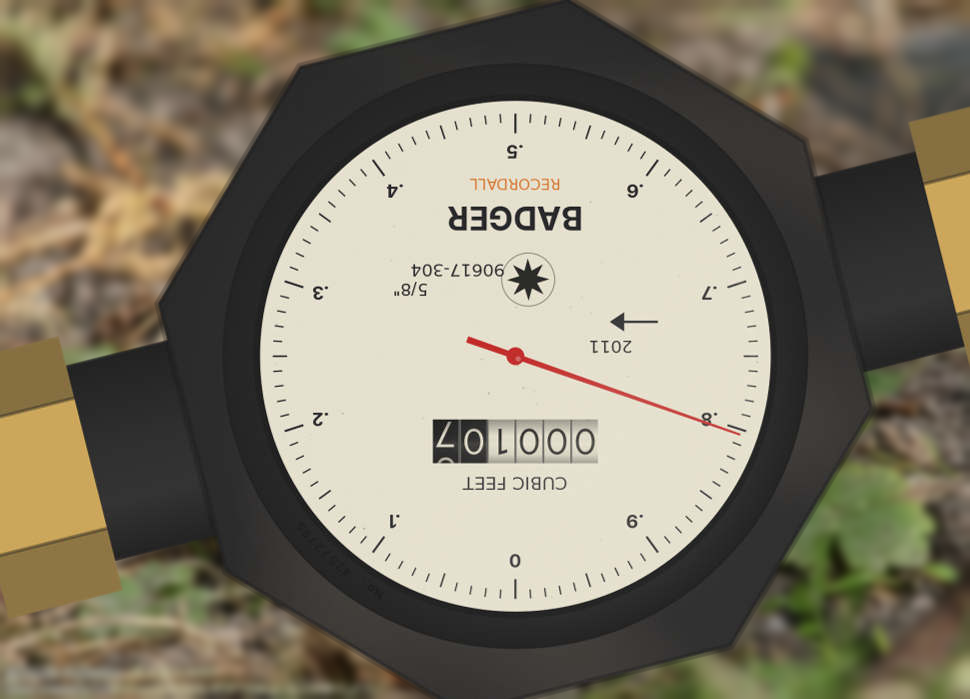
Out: 106.80; ft³
